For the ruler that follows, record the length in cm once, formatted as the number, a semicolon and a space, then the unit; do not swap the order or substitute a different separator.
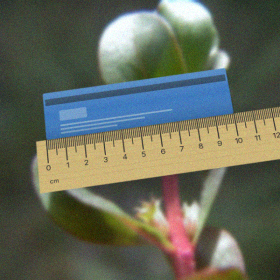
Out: 10; cm
